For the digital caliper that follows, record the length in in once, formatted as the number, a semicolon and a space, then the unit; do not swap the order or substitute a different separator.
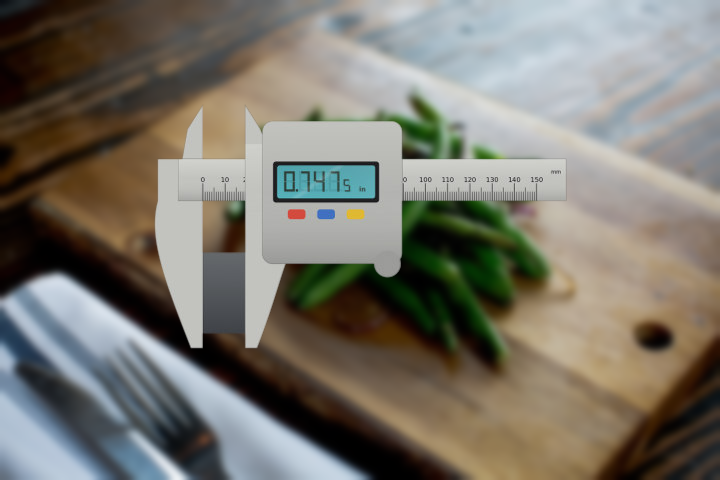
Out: 0.7475; in
